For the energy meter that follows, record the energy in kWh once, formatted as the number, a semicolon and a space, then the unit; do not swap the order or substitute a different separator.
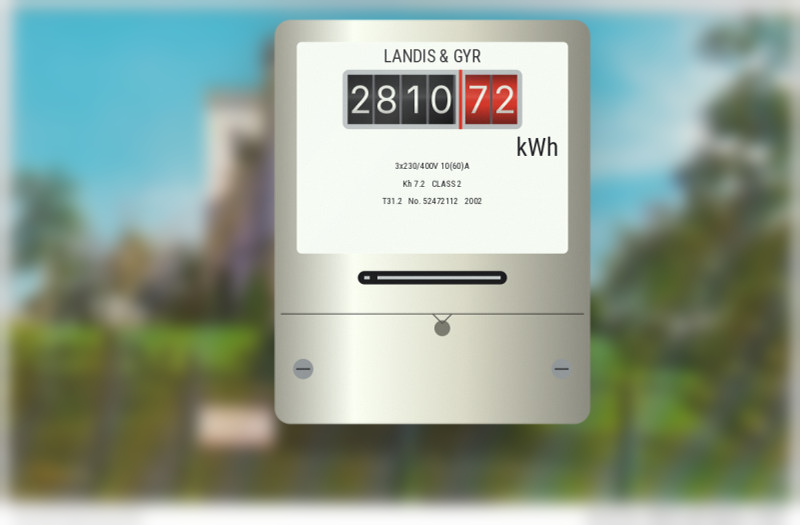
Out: 2810.72; kWh
